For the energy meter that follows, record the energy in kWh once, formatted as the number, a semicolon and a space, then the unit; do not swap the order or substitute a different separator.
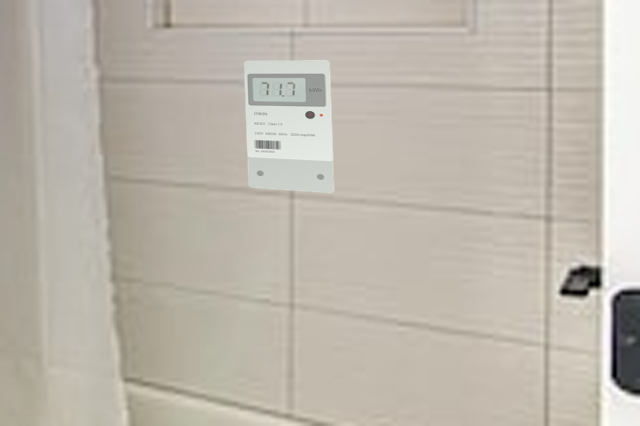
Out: 71.7; kWh
